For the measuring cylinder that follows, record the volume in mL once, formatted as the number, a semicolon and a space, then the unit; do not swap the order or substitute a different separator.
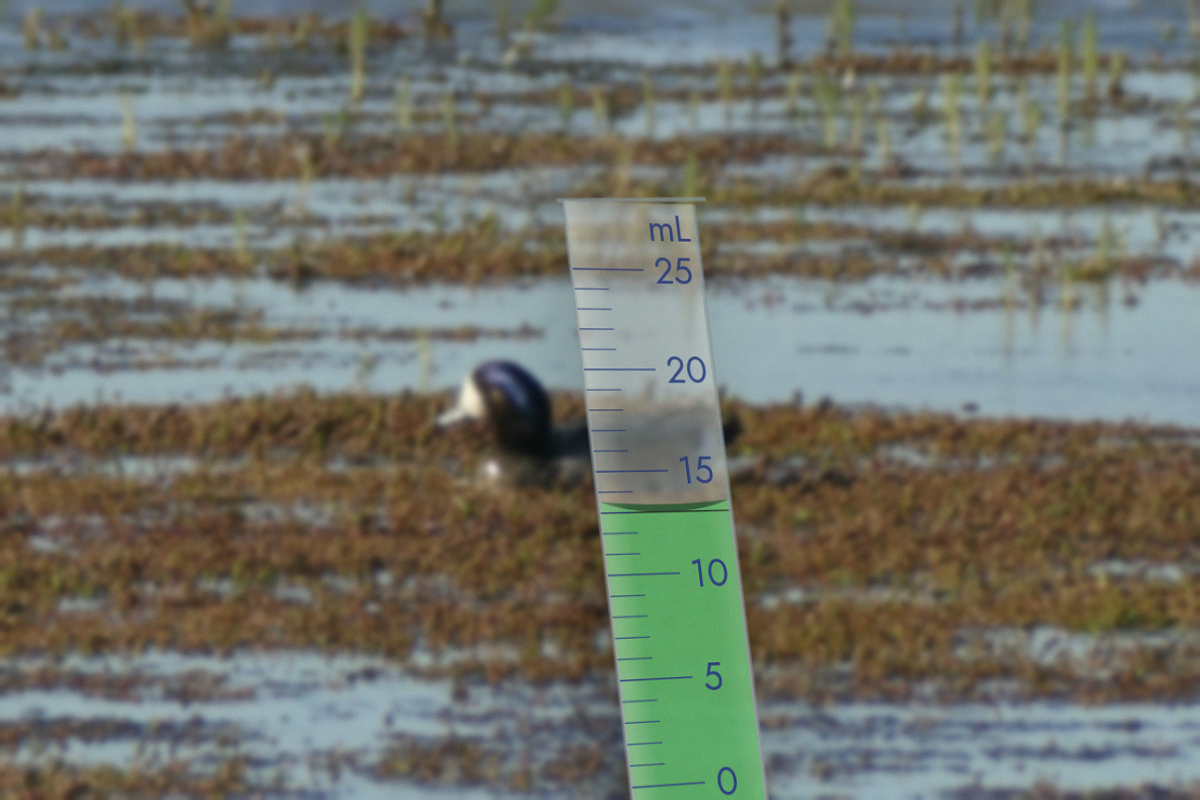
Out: 13; mL
